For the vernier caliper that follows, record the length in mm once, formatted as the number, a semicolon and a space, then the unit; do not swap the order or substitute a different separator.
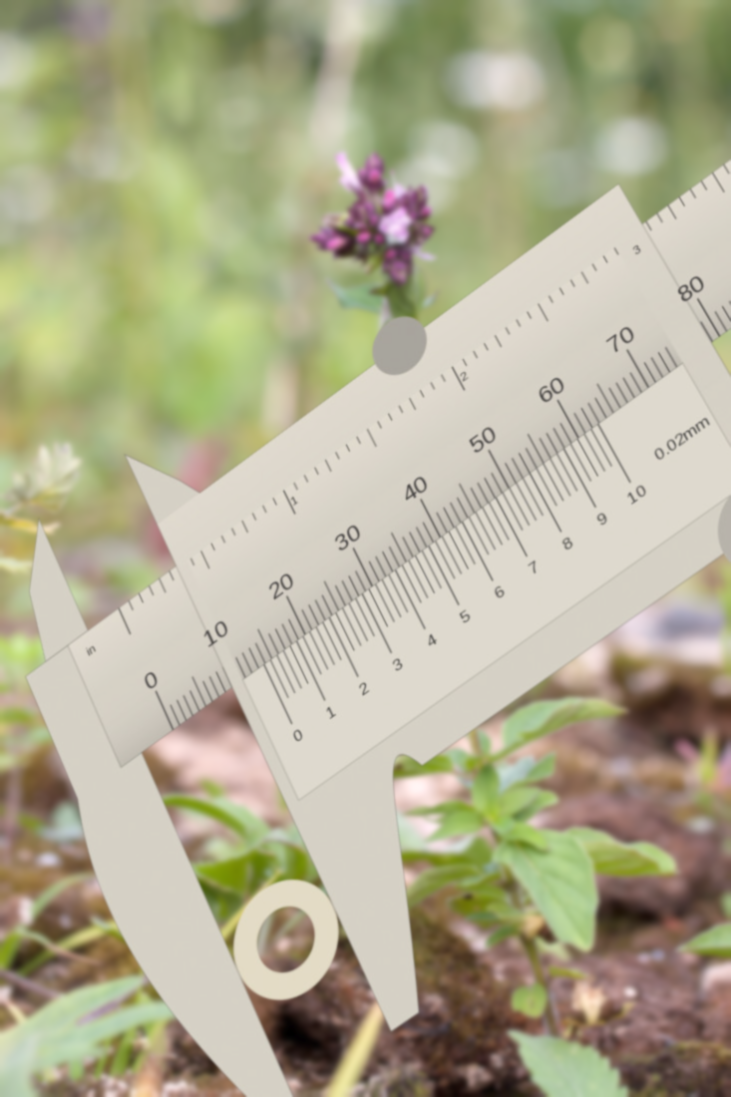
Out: 13.8; mm
